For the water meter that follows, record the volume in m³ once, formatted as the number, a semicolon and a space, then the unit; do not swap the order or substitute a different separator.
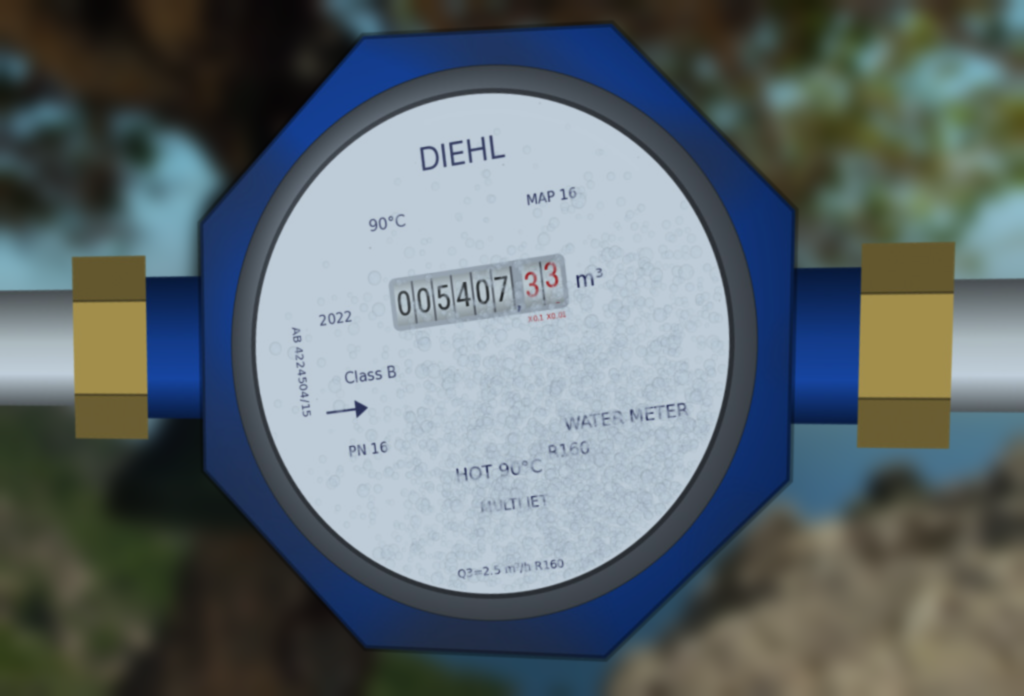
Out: 5407.33; m³
